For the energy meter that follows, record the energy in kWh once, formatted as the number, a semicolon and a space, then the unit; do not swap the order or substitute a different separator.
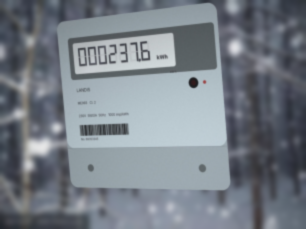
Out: 237.6; kWh
